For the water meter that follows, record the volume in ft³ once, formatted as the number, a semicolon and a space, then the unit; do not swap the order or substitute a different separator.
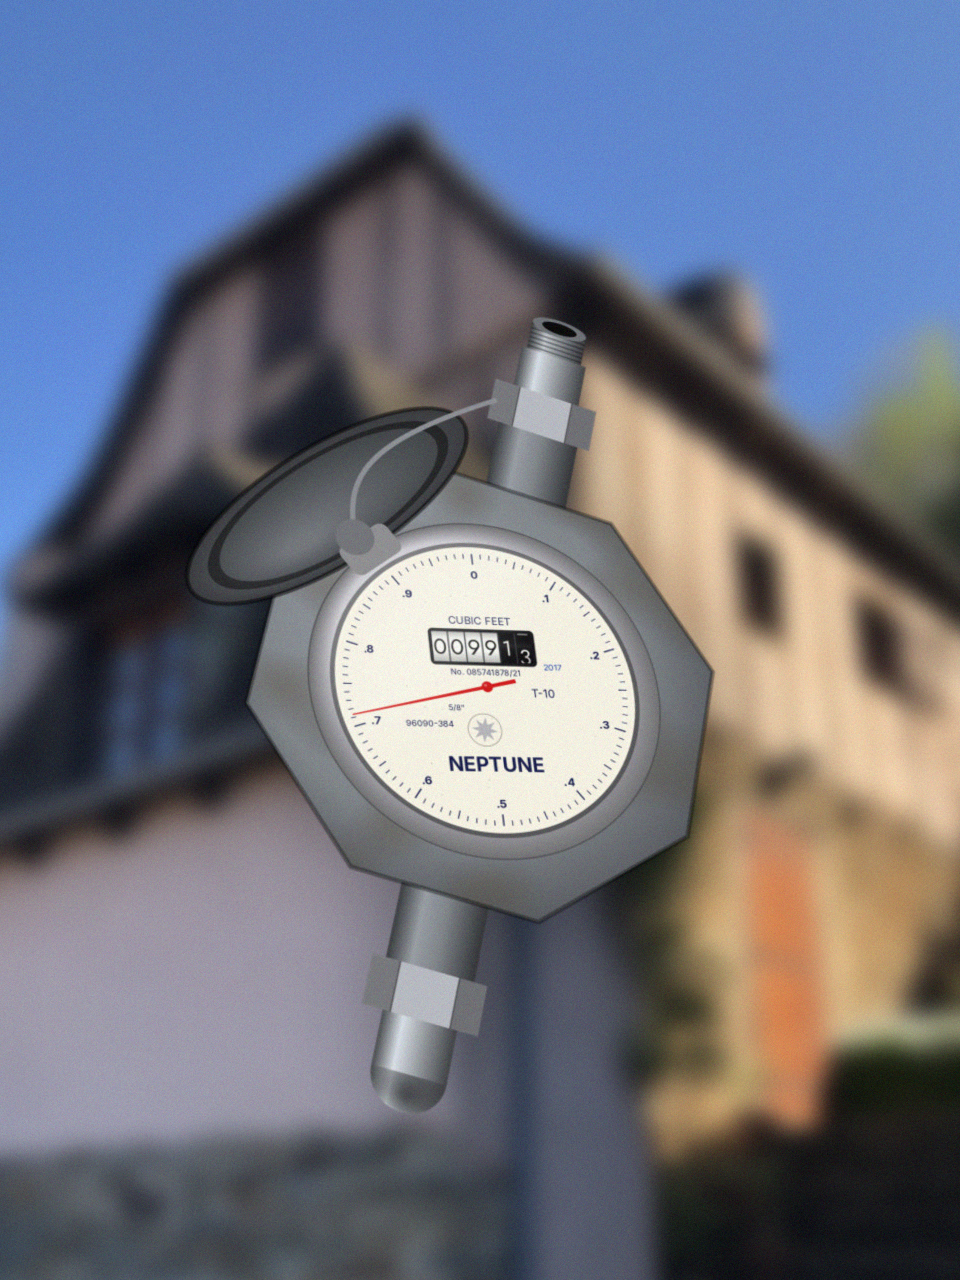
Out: 9912.71; ft³
